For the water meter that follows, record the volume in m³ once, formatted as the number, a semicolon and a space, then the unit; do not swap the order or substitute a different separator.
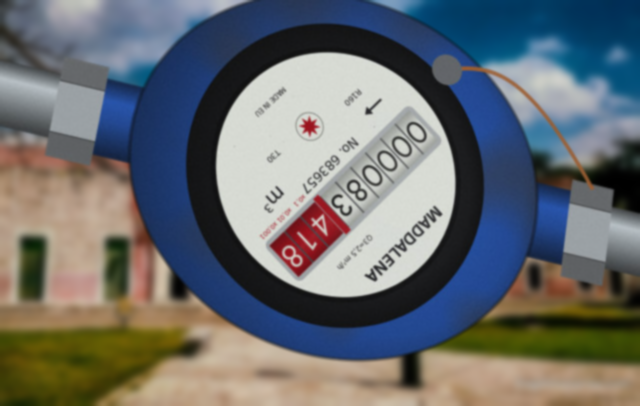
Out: 83.418; m³
